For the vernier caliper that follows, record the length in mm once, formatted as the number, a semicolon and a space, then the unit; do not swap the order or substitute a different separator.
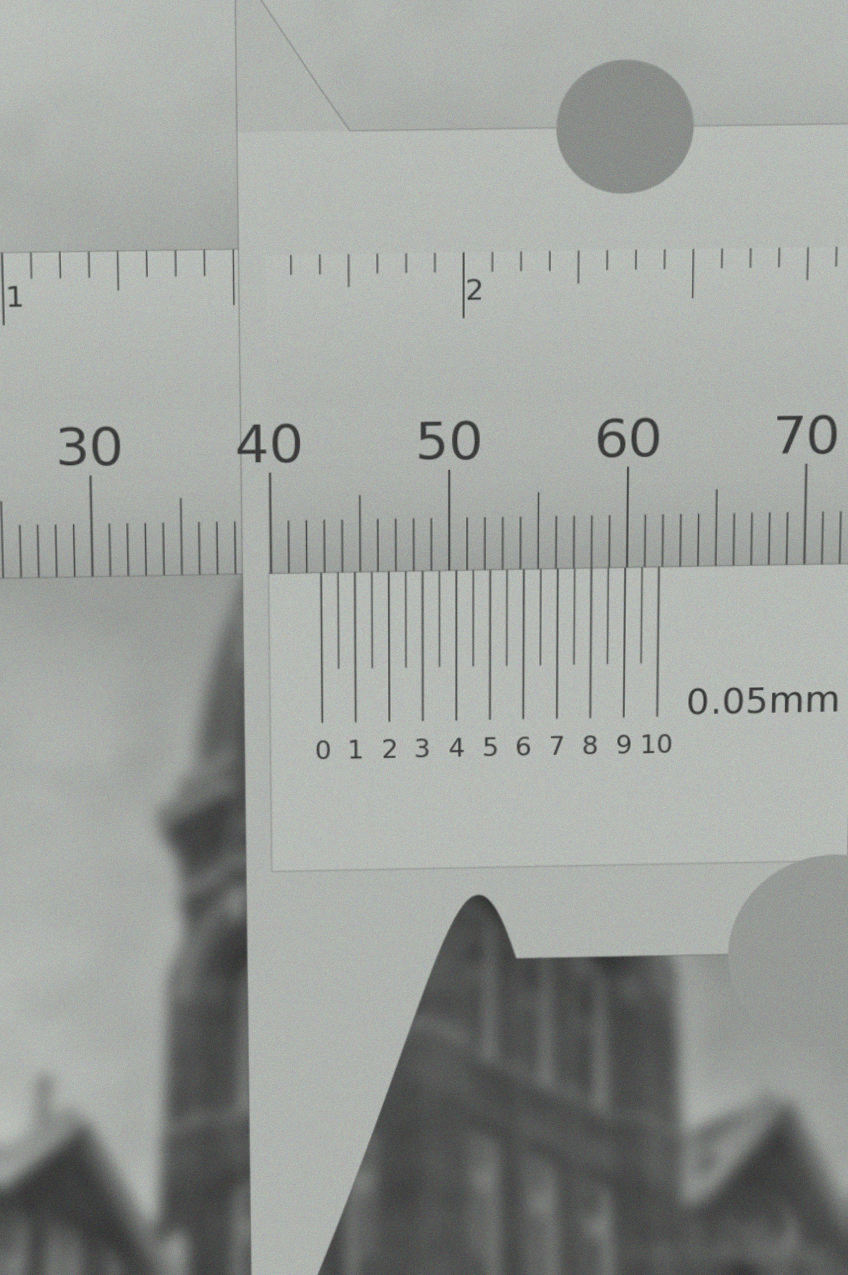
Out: 42.8; mm
